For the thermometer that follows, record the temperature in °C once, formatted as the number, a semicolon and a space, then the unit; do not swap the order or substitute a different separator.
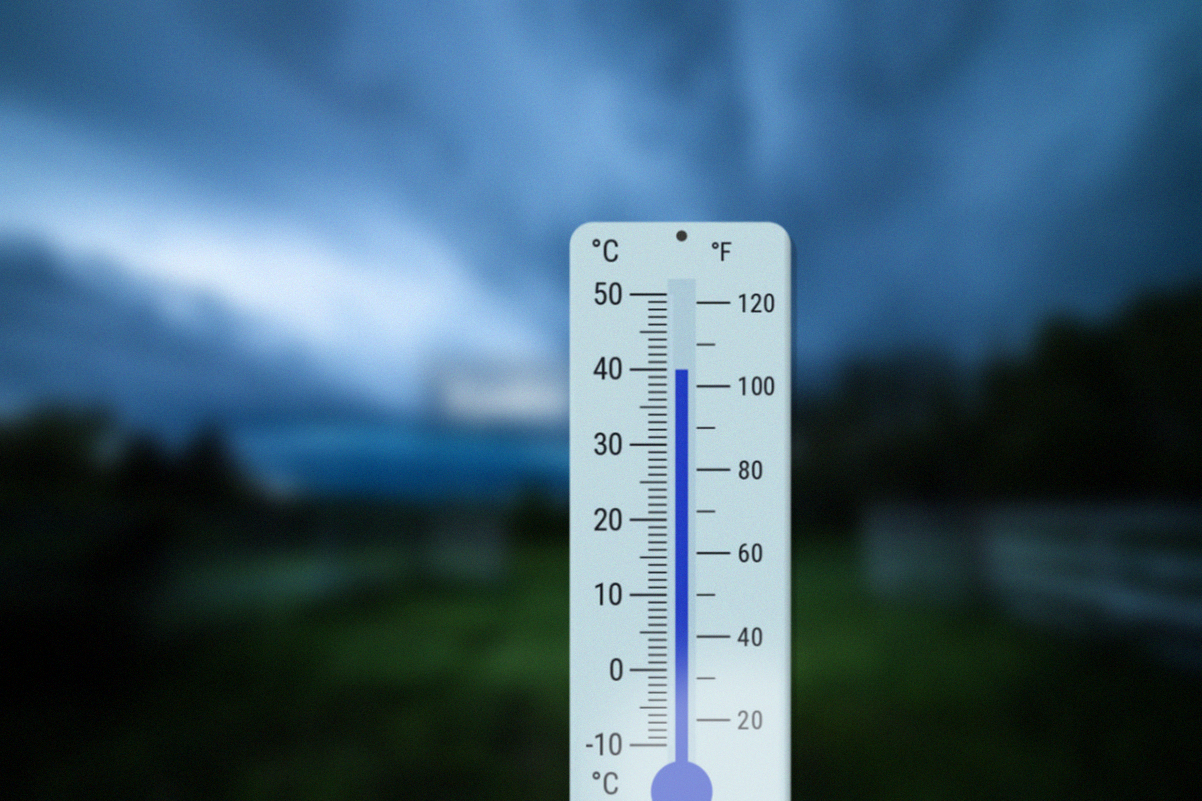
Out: 40; °C
